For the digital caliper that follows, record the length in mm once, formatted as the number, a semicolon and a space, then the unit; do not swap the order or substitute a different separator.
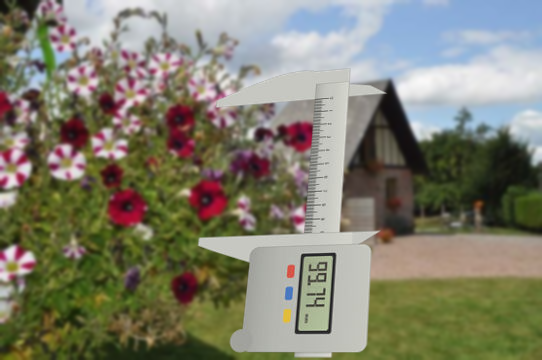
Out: 99.74; mm
